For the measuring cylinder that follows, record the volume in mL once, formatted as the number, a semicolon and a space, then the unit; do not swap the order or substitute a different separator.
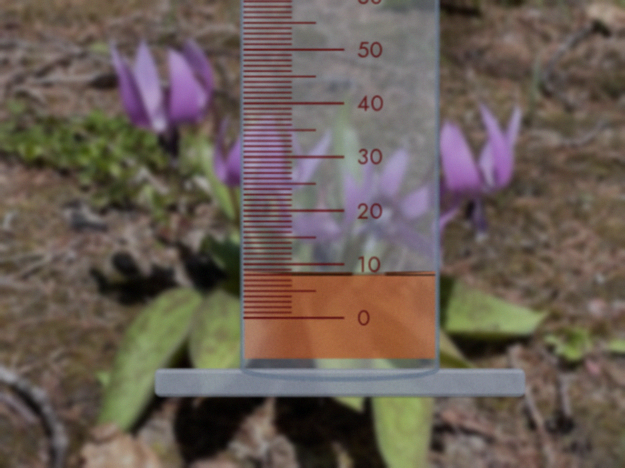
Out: 8; mL
